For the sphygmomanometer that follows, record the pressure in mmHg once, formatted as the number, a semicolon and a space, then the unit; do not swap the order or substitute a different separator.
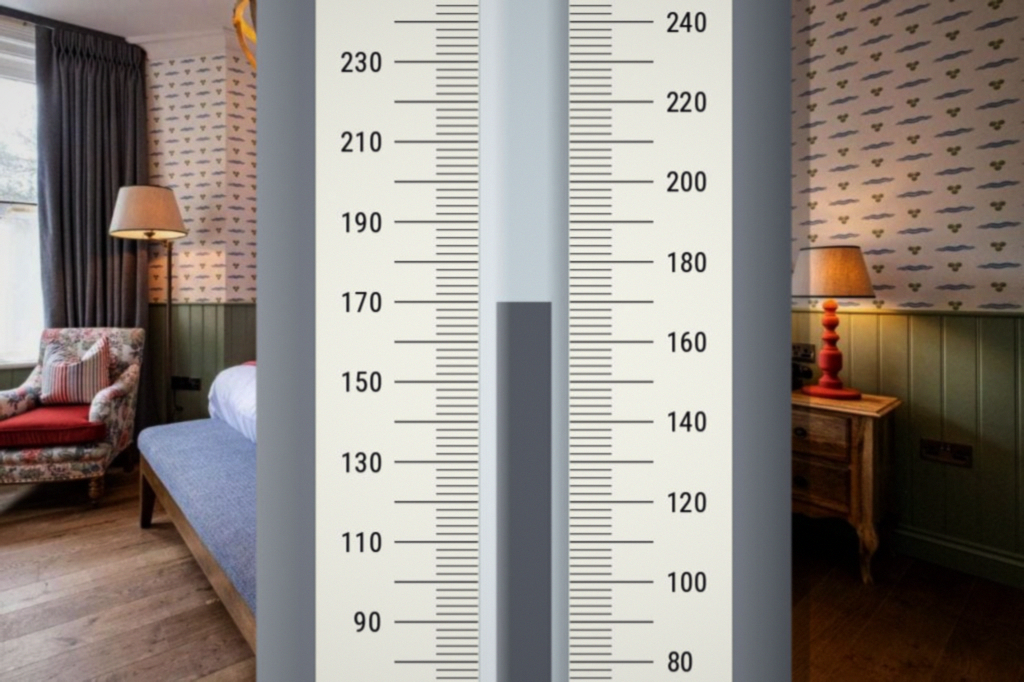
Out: 170; mmHg
